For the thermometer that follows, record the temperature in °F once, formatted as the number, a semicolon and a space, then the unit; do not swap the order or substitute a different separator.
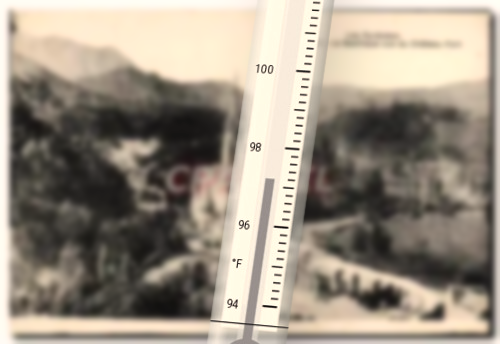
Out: 97.2; °F
